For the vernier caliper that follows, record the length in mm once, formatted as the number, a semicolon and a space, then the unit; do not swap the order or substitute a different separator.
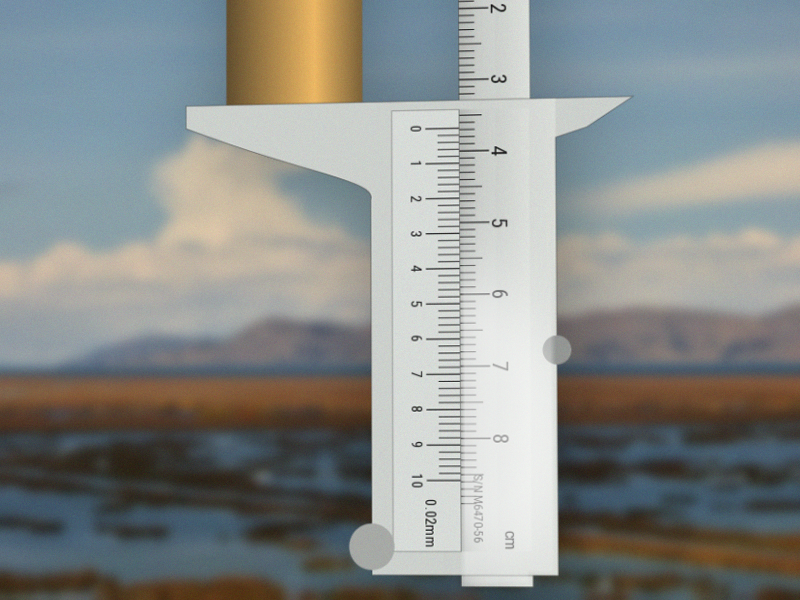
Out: 36.8; mm
